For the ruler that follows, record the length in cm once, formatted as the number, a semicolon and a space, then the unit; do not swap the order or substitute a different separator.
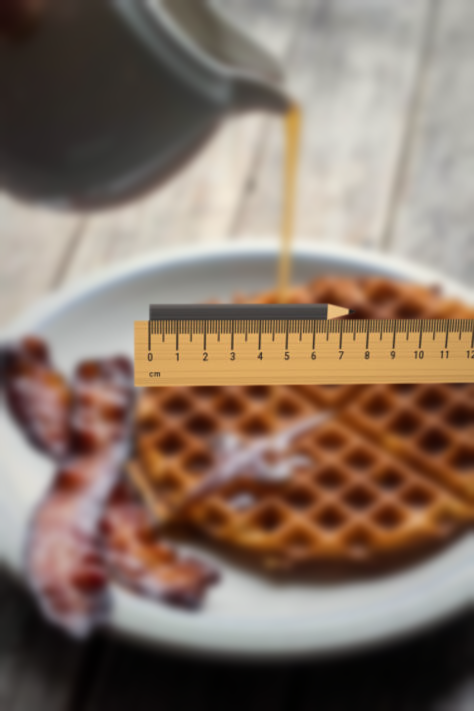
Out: 7.5; cm
